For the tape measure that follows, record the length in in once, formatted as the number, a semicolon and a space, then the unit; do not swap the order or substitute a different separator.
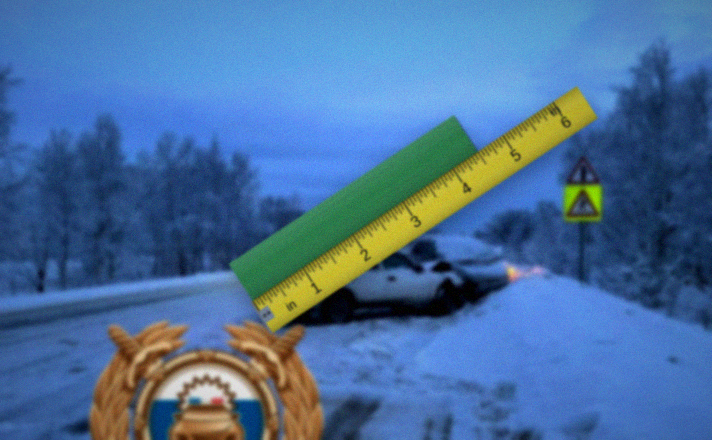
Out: 4.5; in
